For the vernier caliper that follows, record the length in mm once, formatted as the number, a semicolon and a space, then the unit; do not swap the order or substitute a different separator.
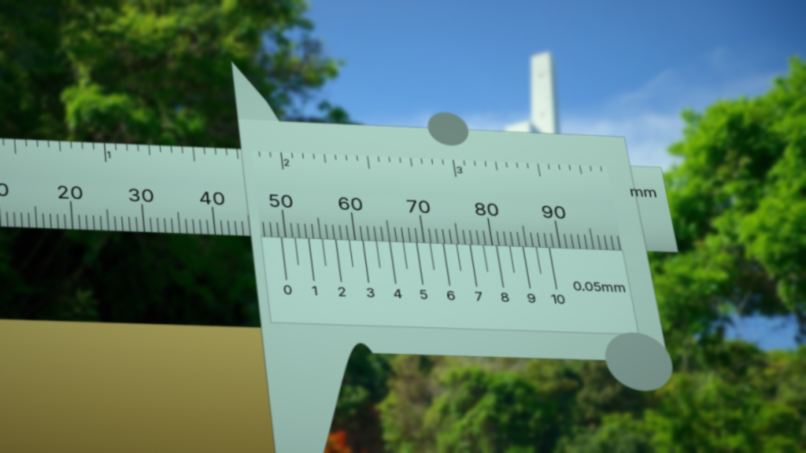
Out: 49.4; mm
